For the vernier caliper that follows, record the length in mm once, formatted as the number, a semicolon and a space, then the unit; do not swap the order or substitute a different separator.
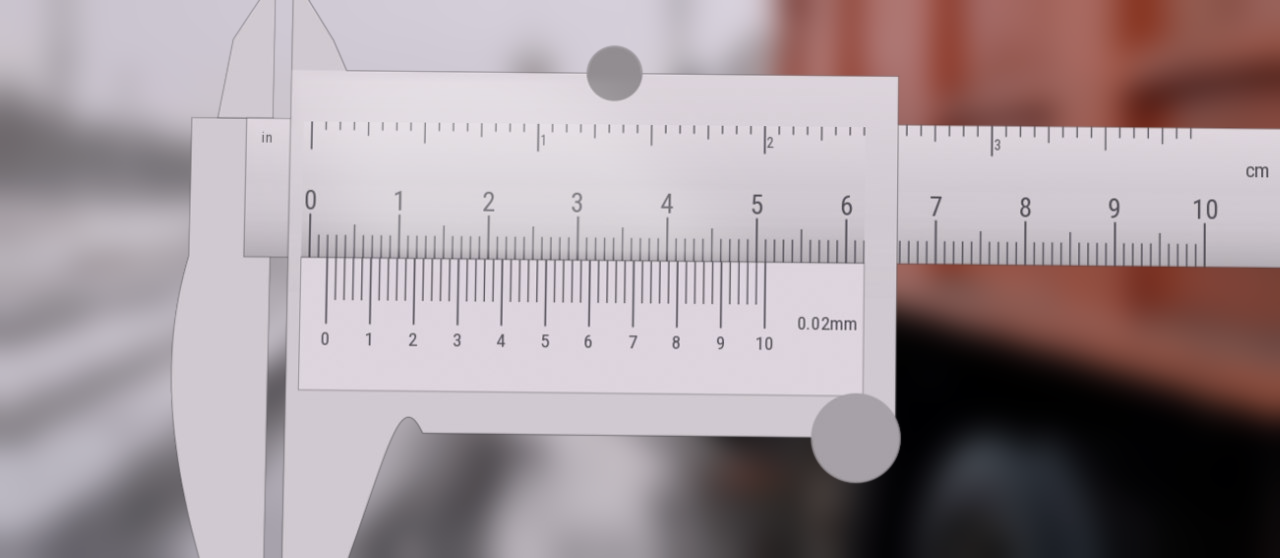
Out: 2.0; mm
